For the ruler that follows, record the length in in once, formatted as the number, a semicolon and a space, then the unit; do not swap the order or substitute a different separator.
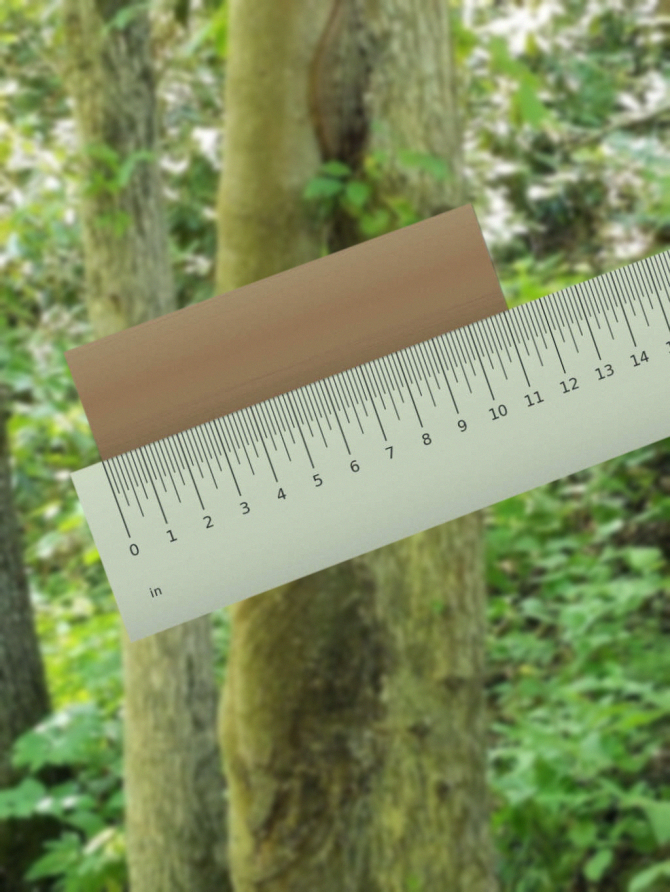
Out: 11.125; in
